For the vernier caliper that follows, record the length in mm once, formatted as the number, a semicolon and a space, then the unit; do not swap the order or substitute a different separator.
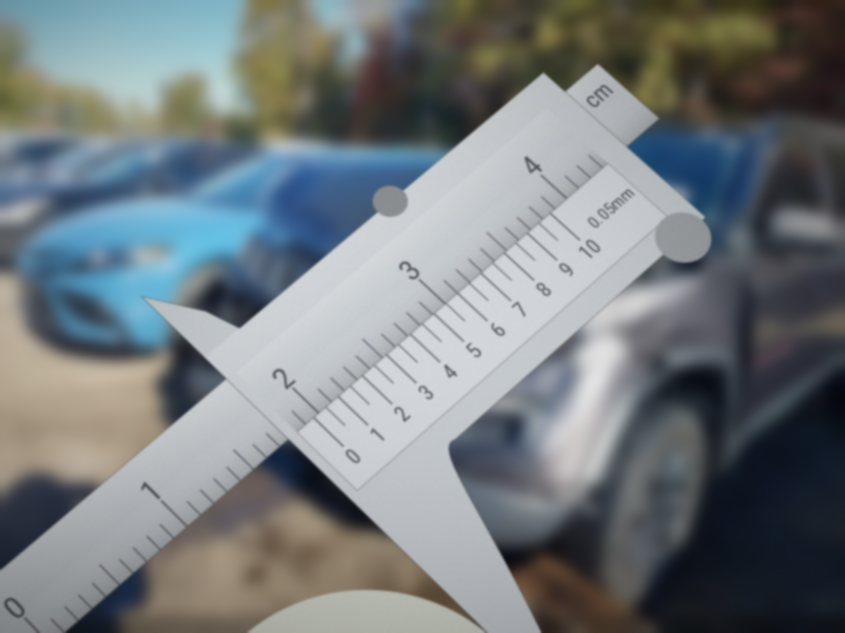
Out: 19.6; mm
